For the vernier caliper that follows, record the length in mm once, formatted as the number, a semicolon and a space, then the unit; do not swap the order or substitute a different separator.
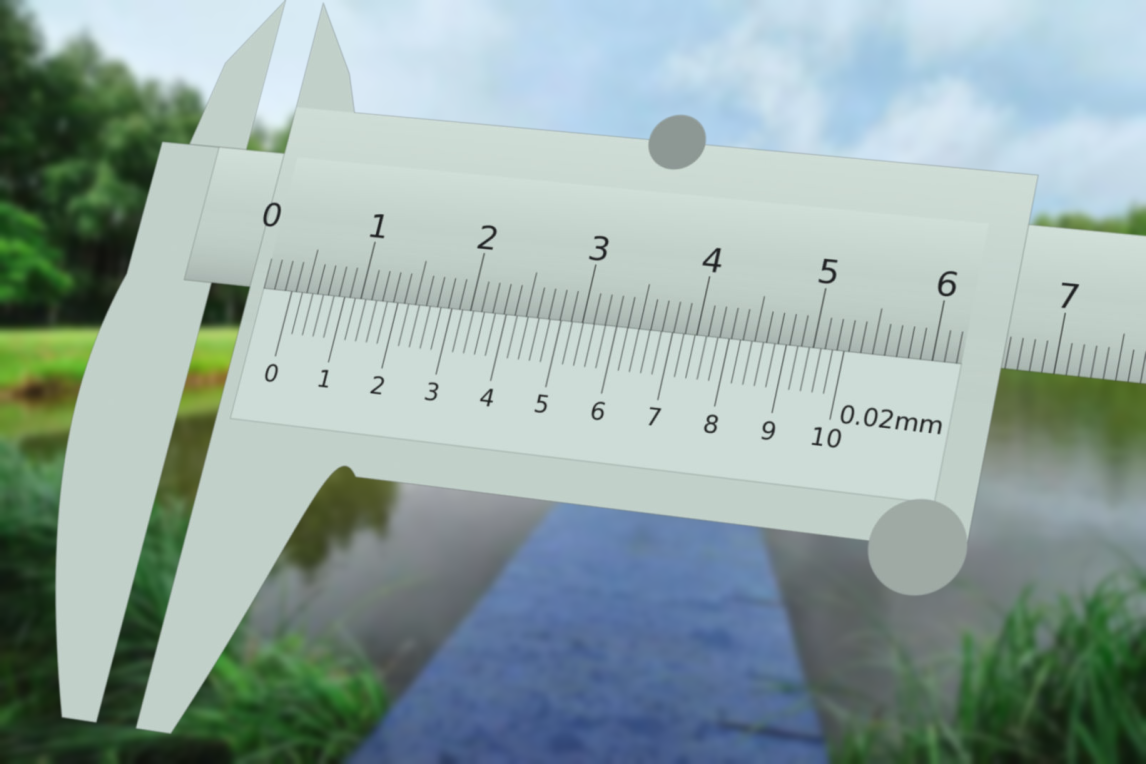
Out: 3.6; mm
